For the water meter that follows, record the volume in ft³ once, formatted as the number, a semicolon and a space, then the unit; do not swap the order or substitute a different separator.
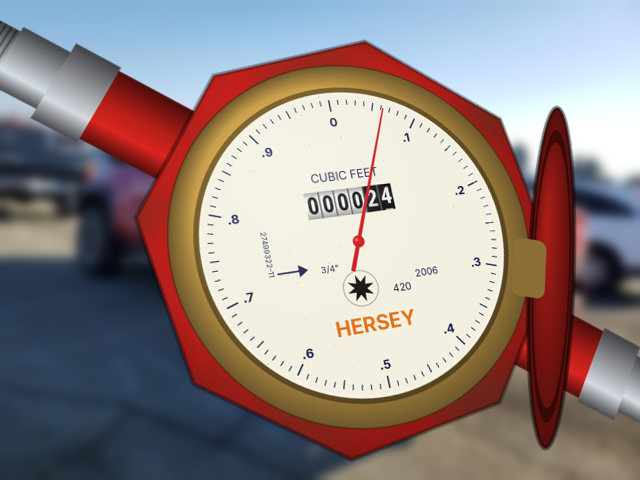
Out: 24.06; ft³
